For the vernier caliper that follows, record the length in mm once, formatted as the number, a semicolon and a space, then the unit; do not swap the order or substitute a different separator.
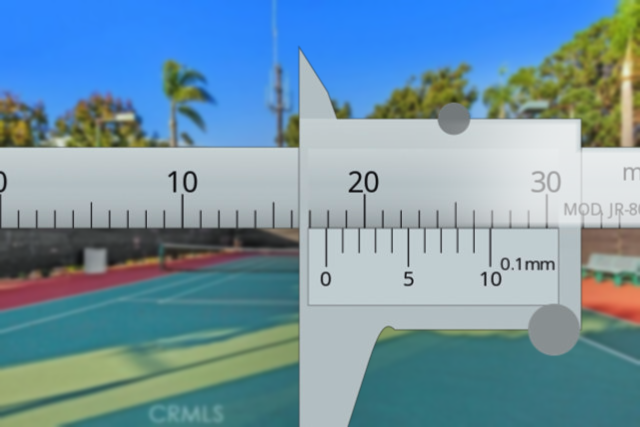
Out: 17.9; mm
